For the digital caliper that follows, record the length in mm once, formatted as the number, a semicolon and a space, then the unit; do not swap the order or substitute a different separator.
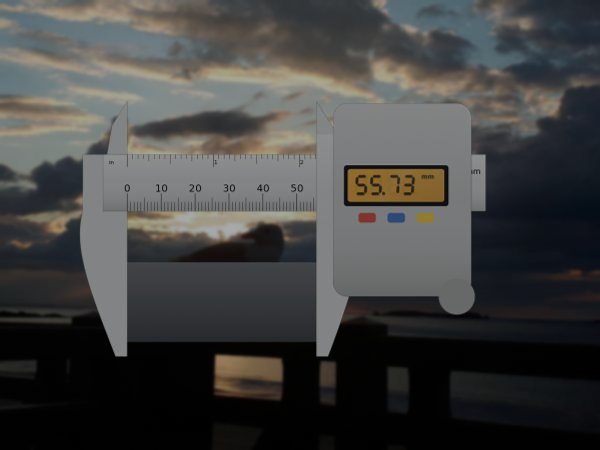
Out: 55.73; mm
